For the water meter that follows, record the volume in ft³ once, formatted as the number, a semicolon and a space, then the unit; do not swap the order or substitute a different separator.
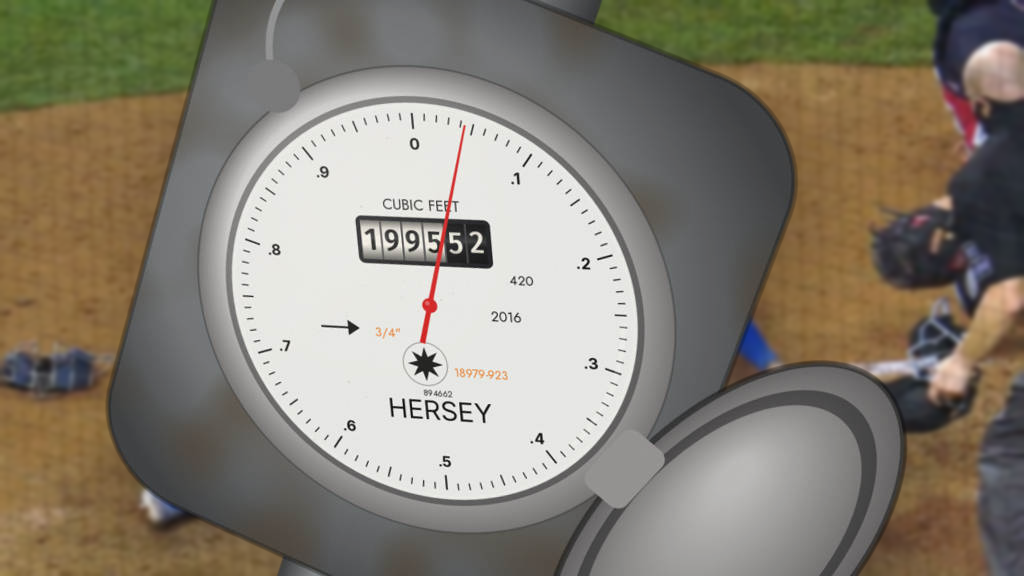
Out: 199552.04; ft³
